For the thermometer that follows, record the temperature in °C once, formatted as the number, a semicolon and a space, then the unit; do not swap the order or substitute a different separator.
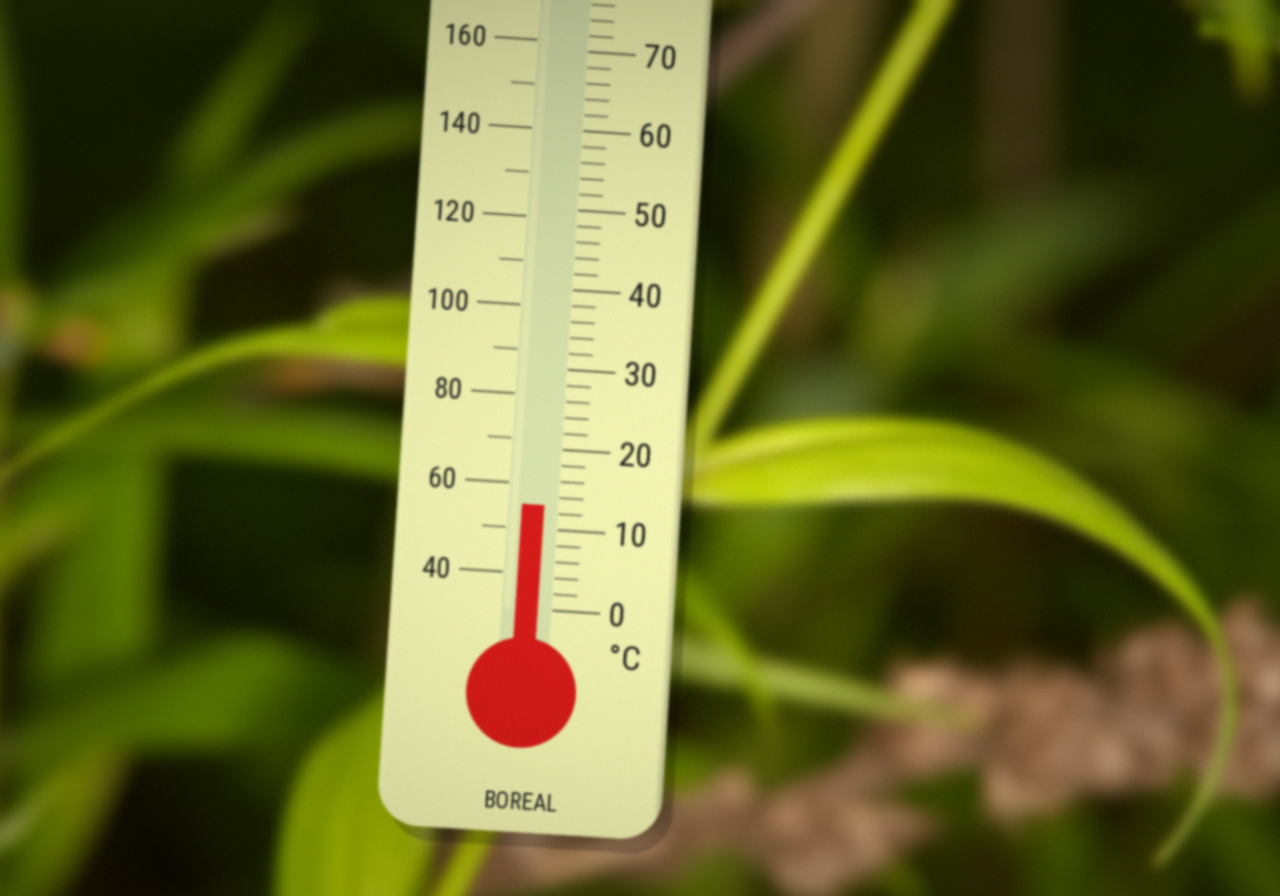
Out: 13; °C
